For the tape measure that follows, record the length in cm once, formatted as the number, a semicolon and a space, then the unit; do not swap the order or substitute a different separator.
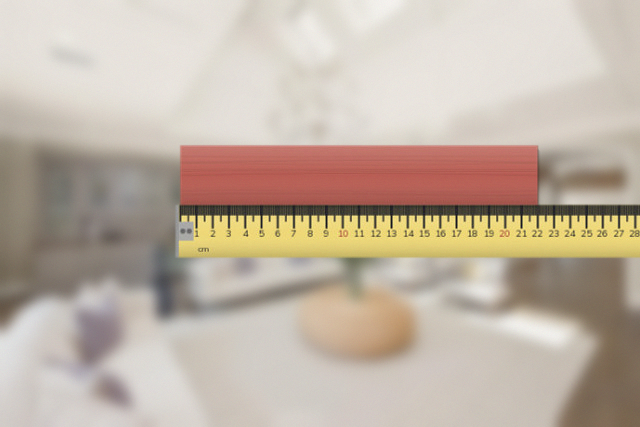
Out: 22; cm
